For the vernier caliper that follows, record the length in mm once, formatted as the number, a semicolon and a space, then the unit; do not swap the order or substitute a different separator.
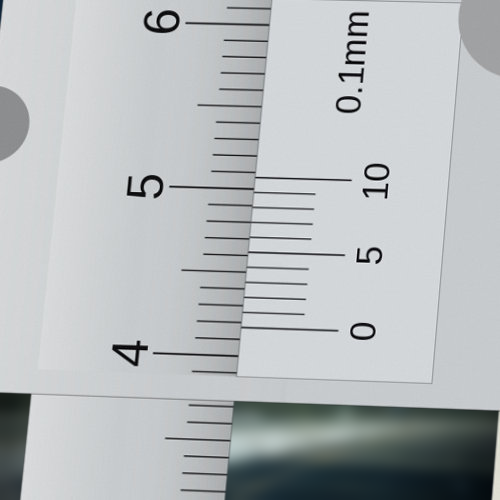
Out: 41.7; mm
